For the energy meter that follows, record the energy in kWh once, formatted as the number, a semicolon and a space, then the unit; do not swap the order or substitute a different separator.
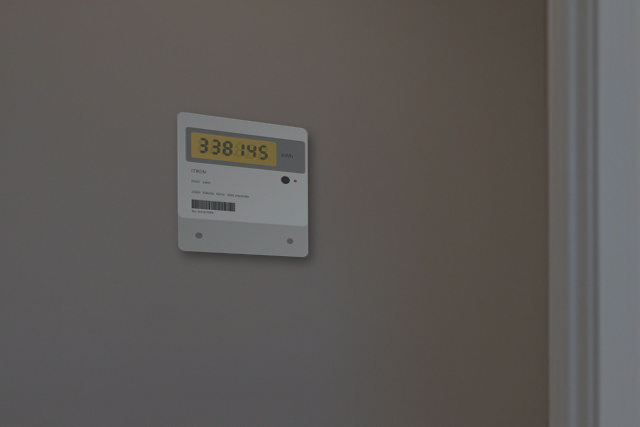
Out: 338145; kWh
